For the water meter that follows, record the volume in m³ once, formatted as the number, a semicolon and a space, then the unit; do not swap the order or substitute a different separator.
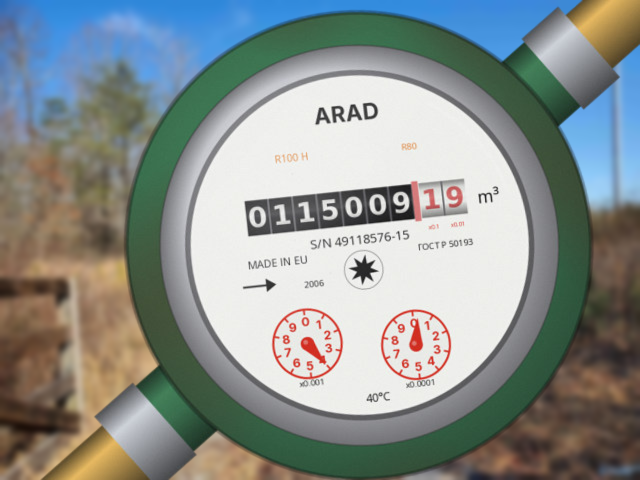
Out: 115009.1940; m³
